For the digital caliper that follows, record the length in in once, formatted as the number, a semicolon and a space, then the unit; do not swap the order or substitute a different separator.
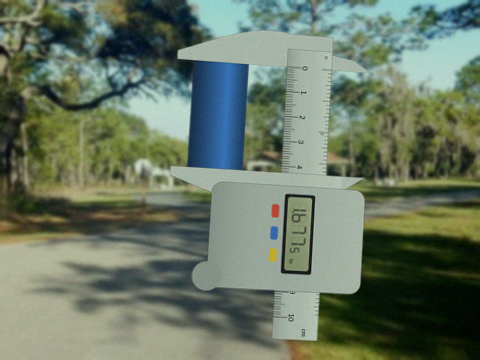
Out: 1.6775; in
